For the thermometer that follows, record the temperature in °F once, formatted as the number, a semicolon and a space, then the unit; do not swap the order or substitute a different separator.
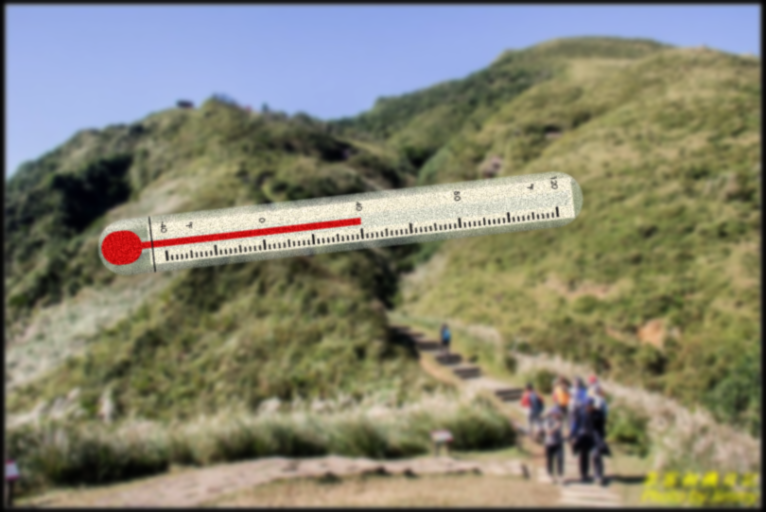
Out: 40; °F
